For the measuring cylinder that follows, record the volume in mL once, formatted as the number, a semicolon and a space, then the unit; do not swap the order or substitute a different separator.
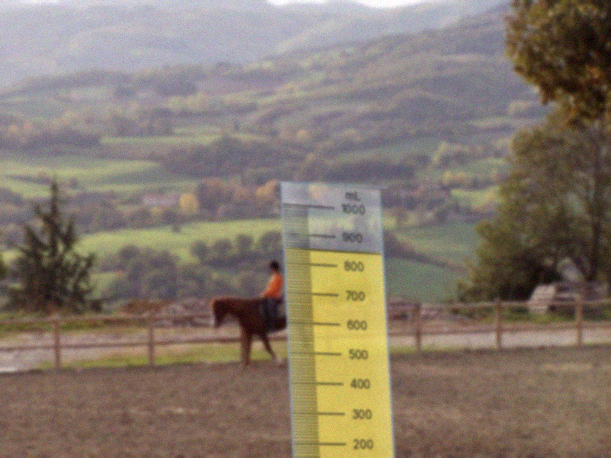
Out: 850; mL
